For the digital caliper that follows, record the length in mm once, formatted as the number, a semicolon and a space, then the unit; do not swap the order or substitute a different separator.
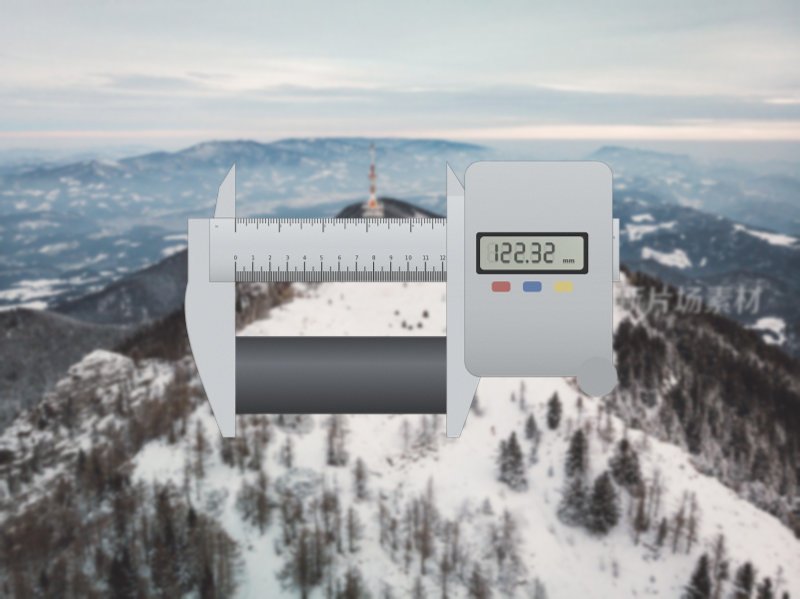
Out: 122.32; mm
